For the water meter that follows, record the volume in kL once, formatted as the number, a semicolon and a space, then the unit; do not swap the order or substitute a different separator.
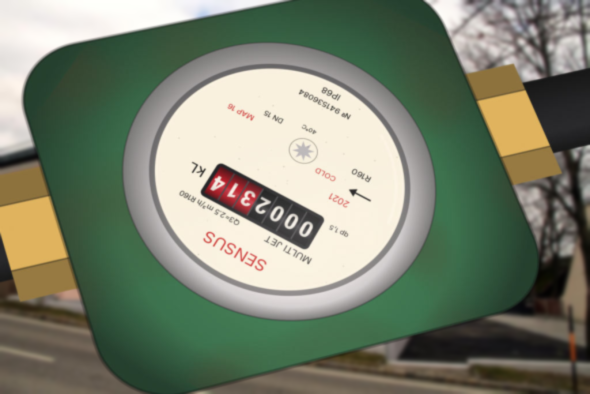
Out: 2.314; kL
